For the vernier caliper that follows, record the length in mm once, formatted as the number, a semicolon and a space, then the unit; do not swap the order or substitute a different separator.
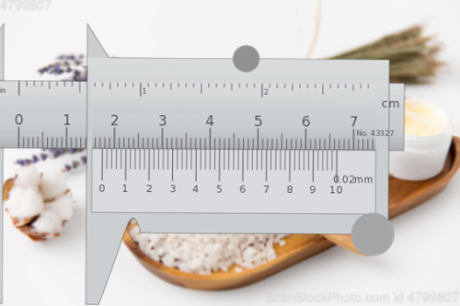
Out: 17.5; mm
